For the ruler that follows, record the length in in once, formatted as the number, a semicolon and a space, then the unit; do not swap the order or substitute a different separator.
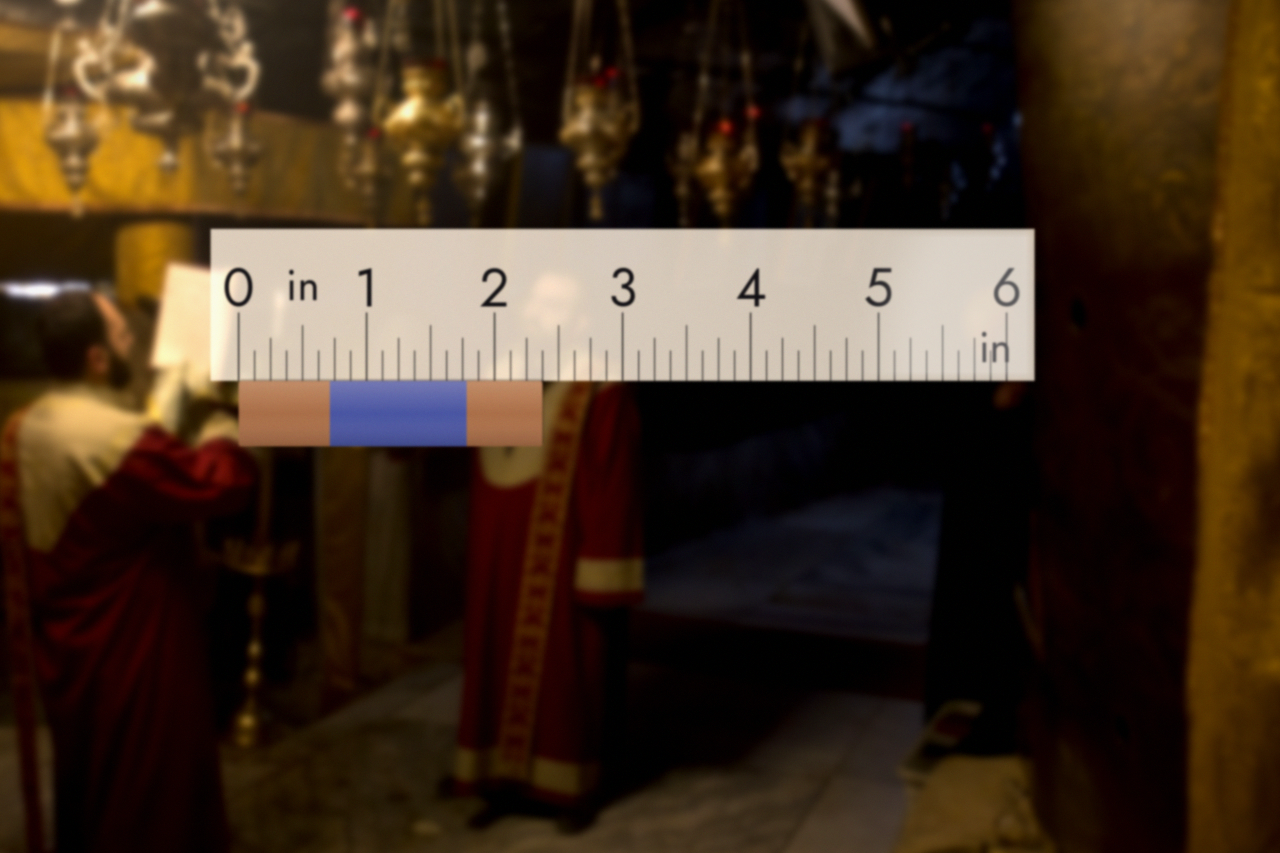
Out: 2.375; in
